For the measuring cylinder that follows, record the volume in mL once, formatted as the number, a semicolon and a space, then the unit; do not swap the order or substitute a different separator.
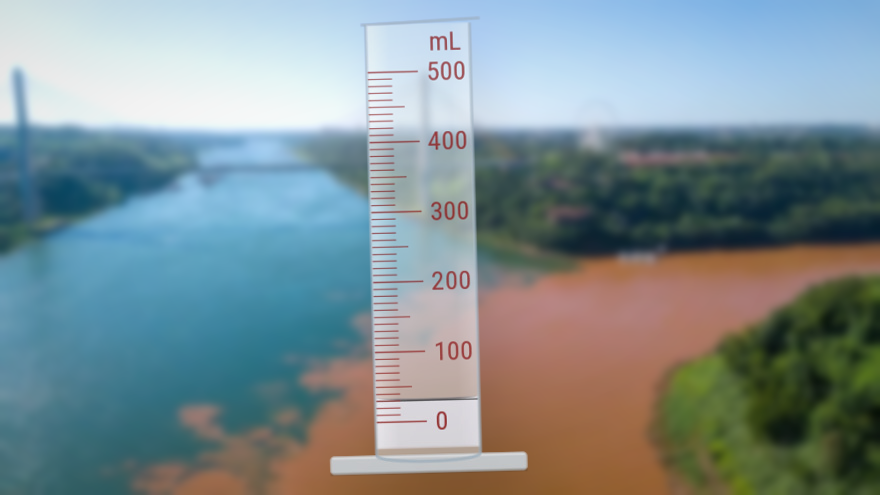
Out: 30; mL
